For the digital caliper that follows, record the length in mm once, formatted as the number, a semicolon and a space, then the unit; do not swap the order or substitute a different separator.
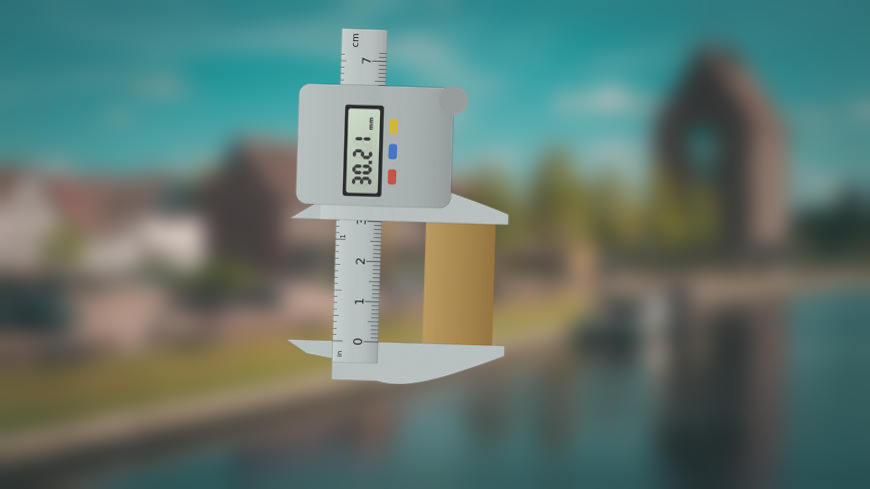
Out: 30.21; mm
